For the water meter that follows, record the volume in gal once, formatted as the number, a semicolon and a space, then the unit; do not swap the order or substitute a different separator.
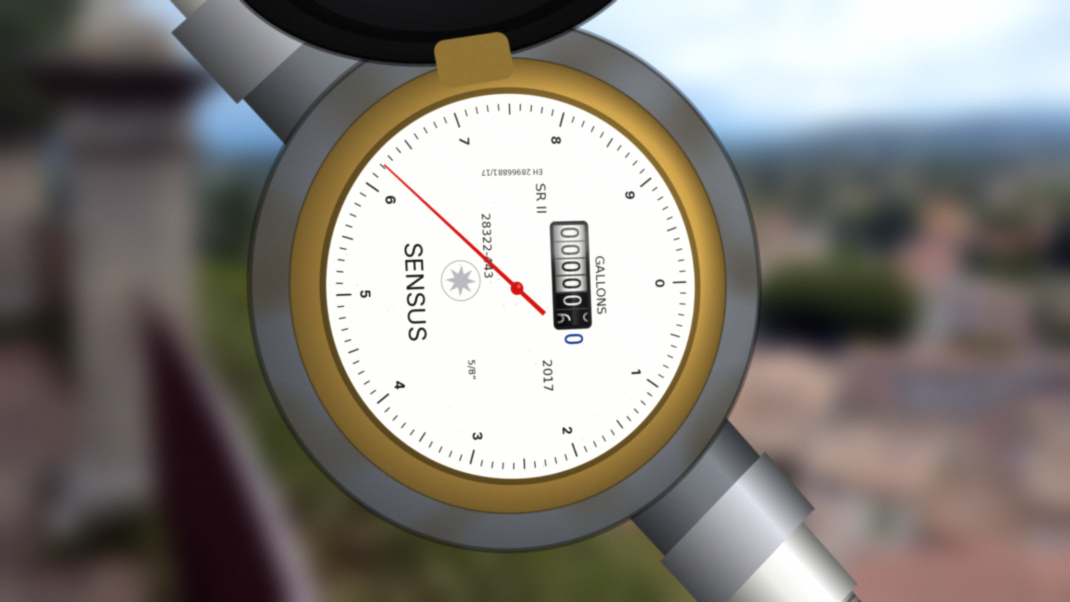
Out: 56.2; gal
